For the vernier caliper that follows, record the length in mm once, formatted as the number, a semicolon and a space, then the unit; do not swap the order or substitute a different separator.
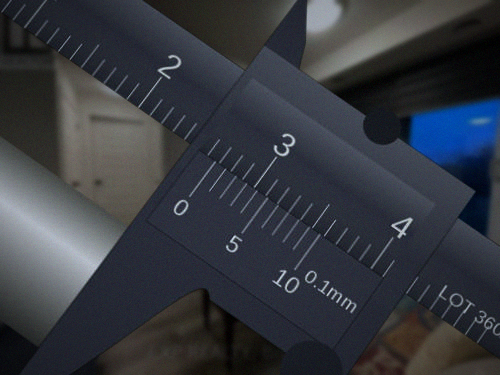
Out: 26.7; mm
